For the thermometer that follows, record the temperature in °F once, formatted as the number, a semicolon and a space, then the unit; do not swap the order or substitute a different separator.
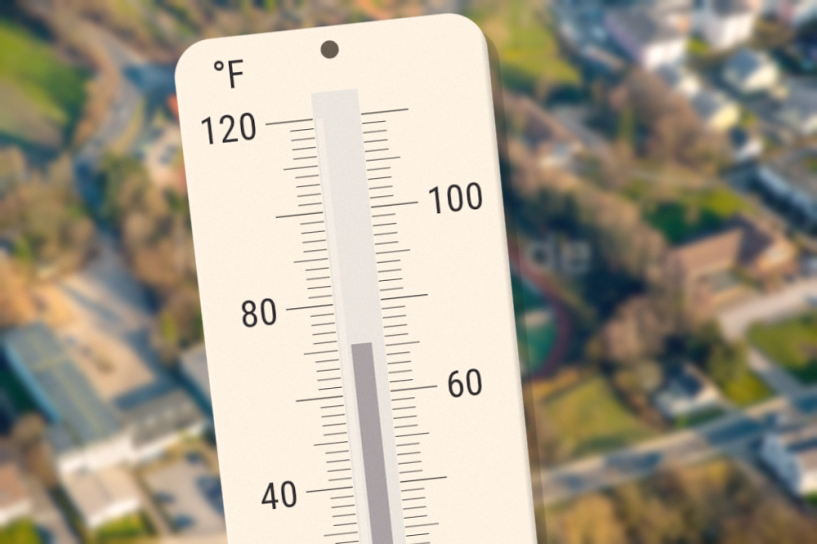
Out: 71; °F
